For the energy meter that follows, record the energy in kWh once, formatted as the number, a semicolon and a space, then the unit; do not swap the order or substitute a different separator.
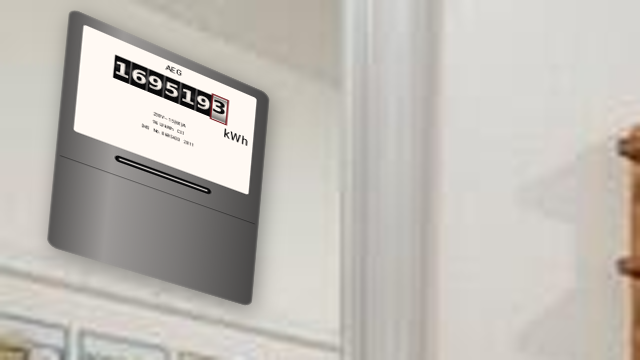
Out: 169519.3; kWh
